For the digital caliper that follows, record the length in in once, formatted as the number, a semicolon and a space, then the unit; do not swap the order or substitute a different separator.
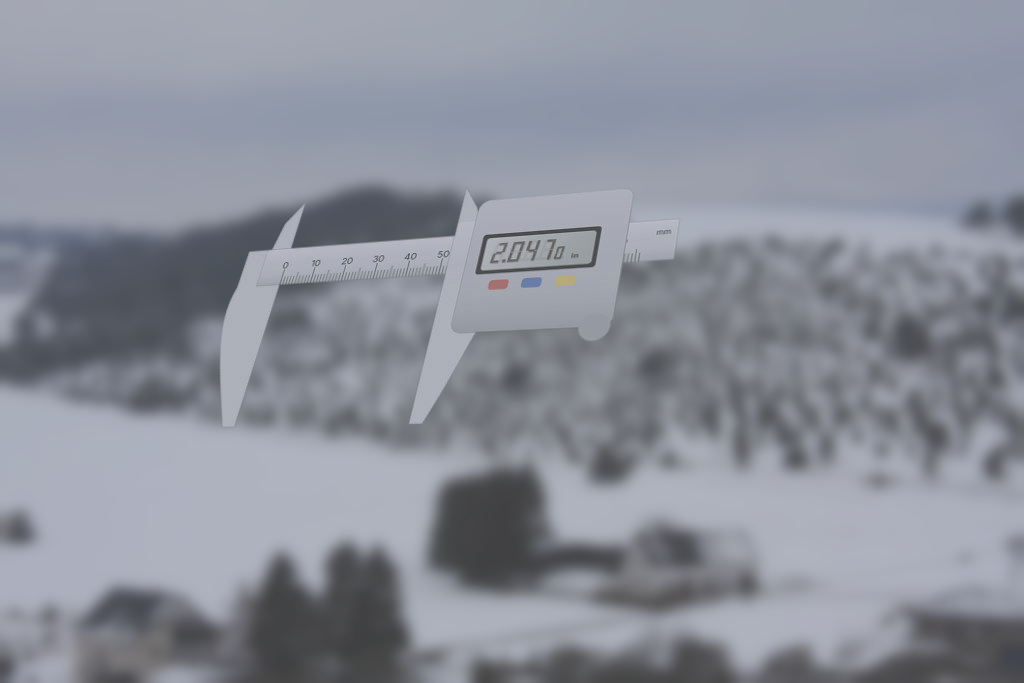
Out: 2.0470; in
